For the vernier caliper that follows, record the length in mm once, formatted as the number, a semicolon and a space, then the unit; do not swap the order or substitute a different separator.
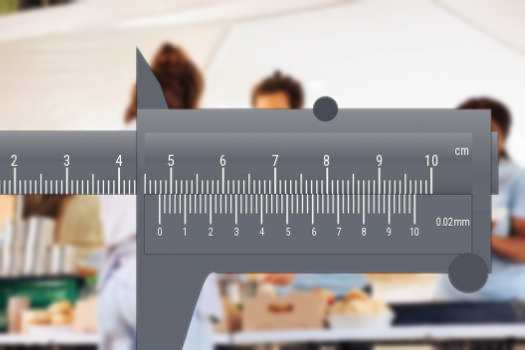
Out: 47.8; mm
